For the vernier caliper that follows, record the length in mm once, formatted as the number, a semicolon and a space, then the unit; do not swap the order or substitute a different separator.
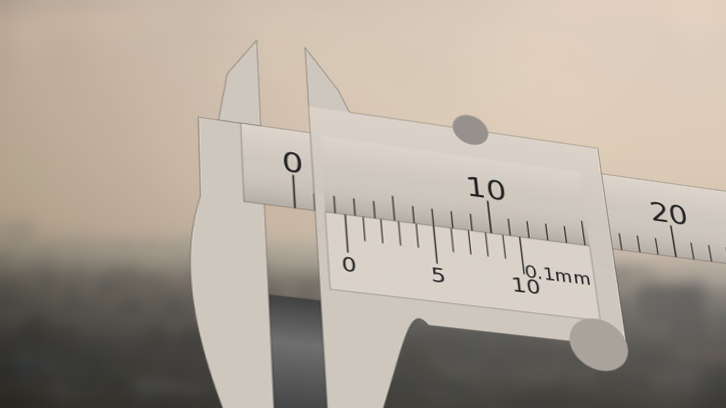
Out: 2.5; mm
